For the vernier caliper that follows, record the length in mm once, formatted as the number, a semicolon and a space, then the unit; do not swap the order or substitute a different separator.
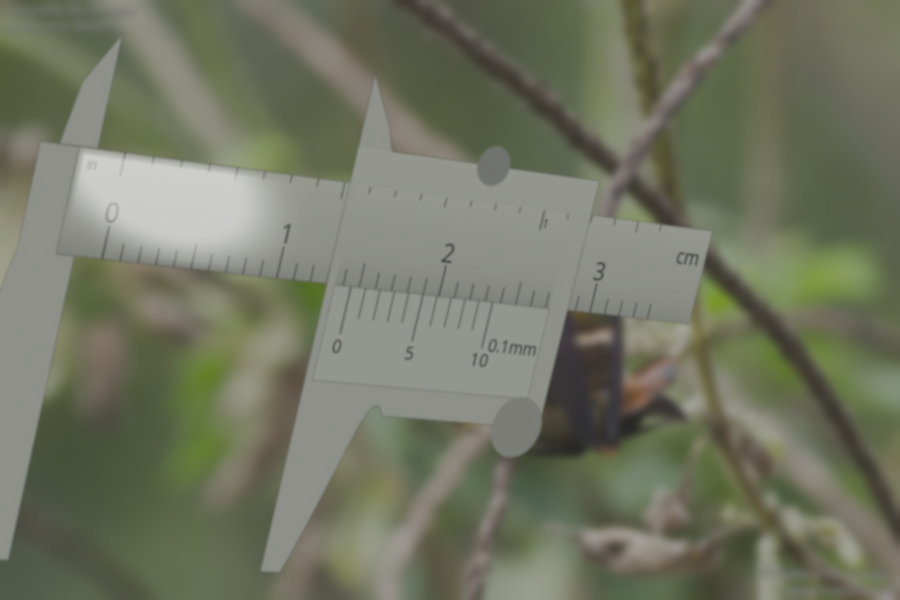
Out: 14.5; mm
